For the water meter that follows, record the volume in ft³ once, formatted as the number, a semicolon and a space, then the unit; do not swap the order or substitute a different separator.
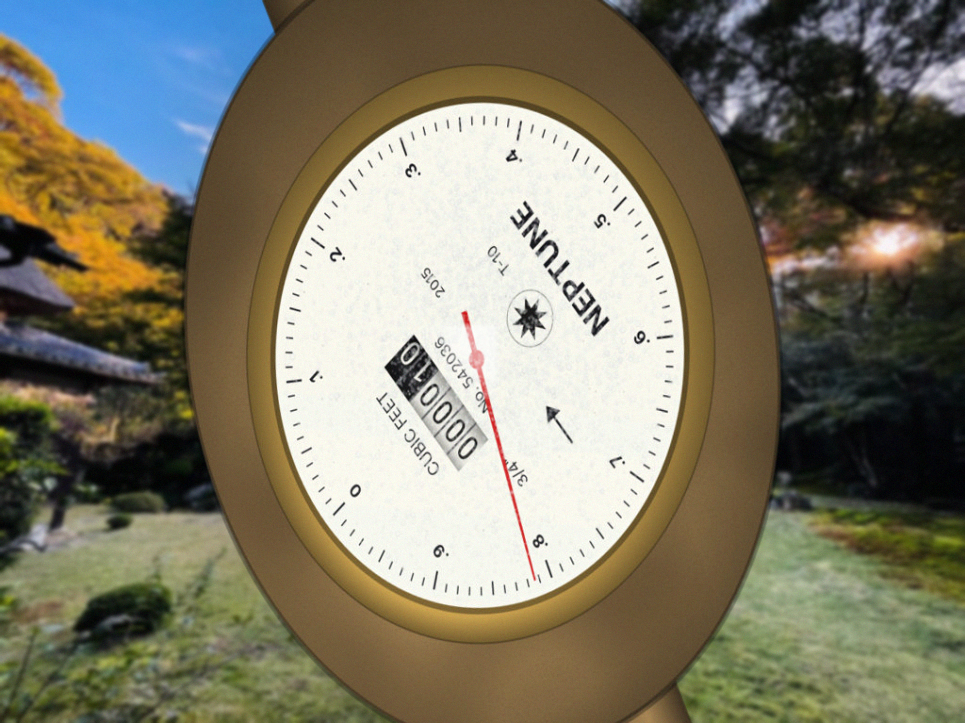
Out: 9.81; ft³
